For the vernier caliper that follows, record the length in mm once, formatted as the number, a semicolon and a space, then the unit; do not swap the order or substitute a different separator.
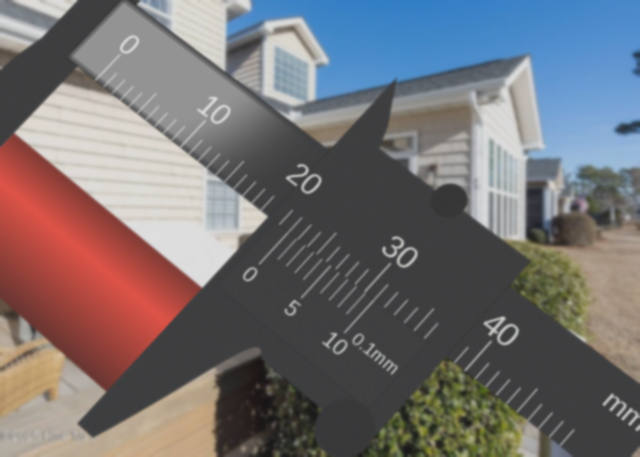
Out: 22.0; mm
